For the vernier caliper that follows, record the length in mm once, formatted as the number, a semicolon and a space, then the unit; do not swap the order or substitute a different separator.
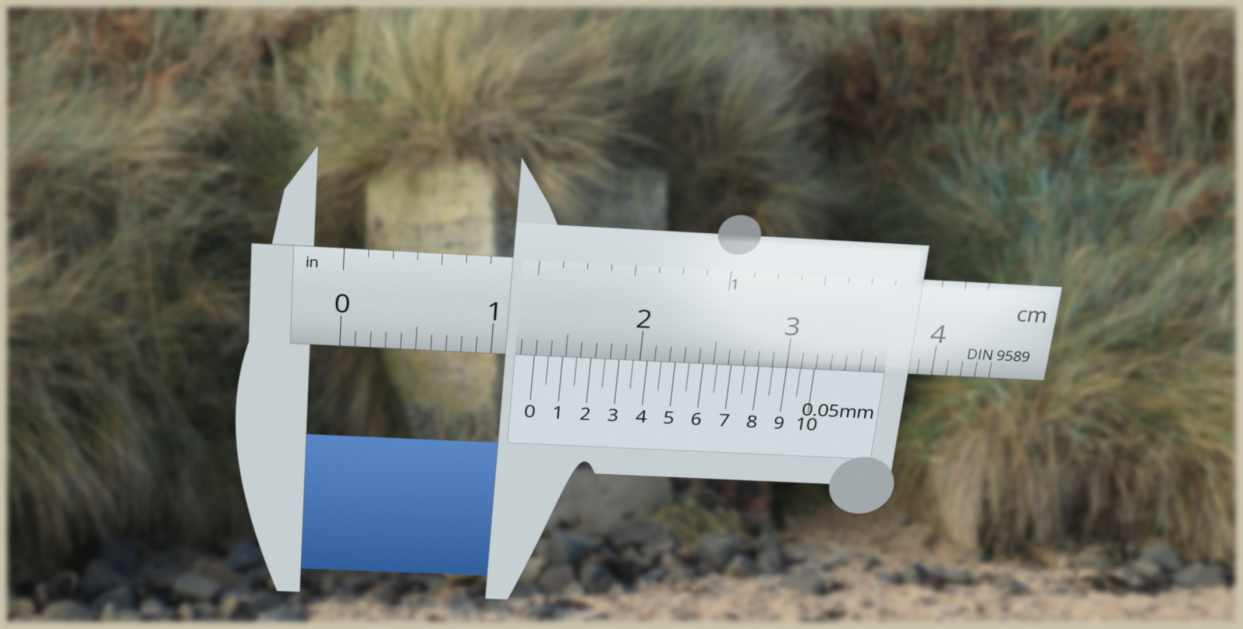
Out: 12.9; mm
